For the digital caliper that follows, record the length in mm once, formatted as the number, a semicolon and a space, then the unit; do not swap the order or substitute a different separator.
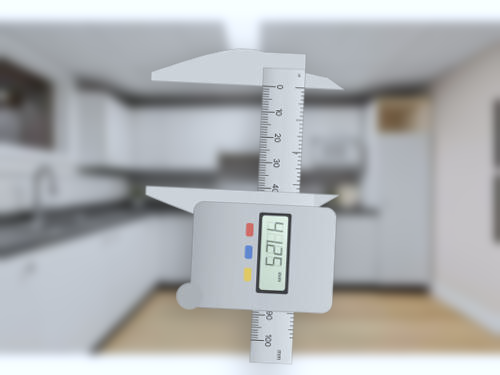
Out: 41.25; mm
